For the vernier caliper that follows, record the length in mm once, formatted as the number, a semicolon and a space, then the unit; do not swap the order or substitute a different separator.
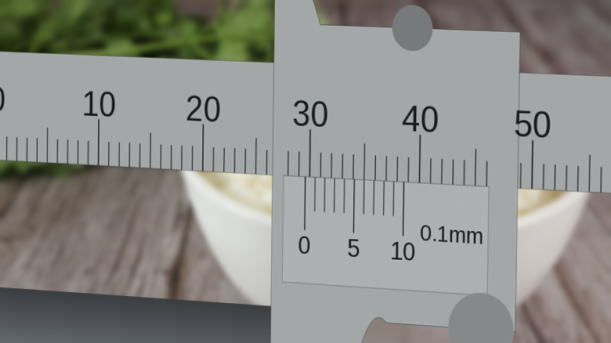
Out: 29.6; mm
